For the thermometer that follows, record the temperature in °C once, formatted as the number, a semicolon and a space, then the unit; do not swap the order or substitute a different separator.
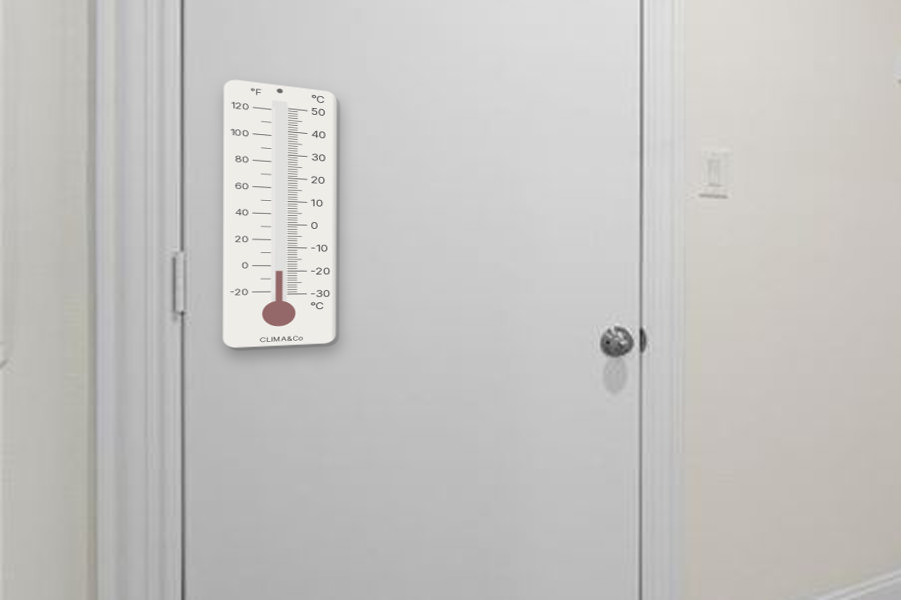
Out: -20; °C
